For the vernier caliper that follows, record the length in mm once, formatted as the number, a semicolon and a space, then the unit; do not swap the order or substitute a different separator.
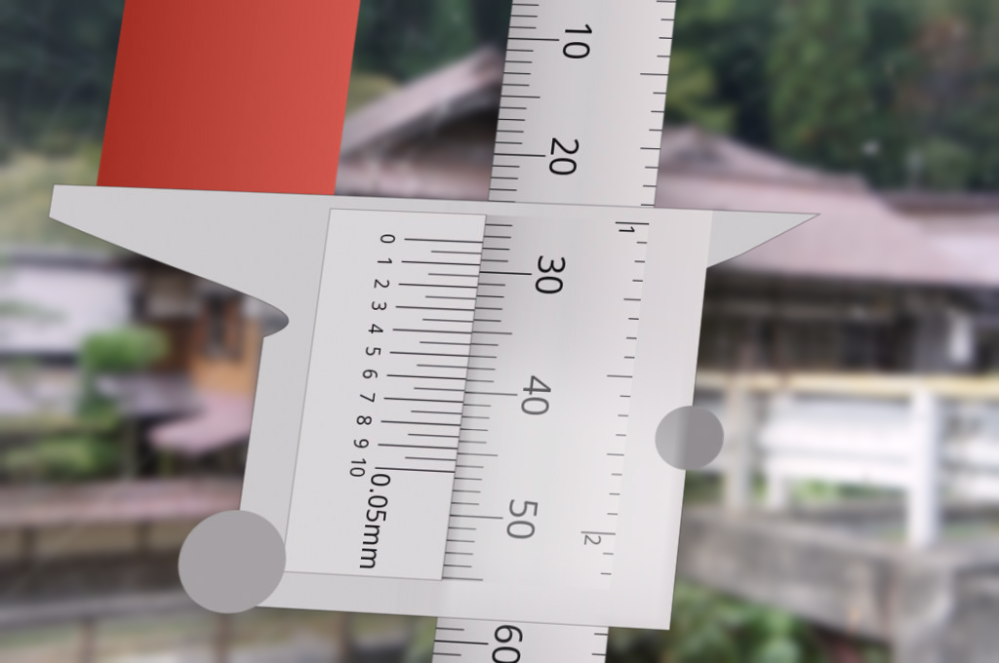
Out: 27.5; mm
